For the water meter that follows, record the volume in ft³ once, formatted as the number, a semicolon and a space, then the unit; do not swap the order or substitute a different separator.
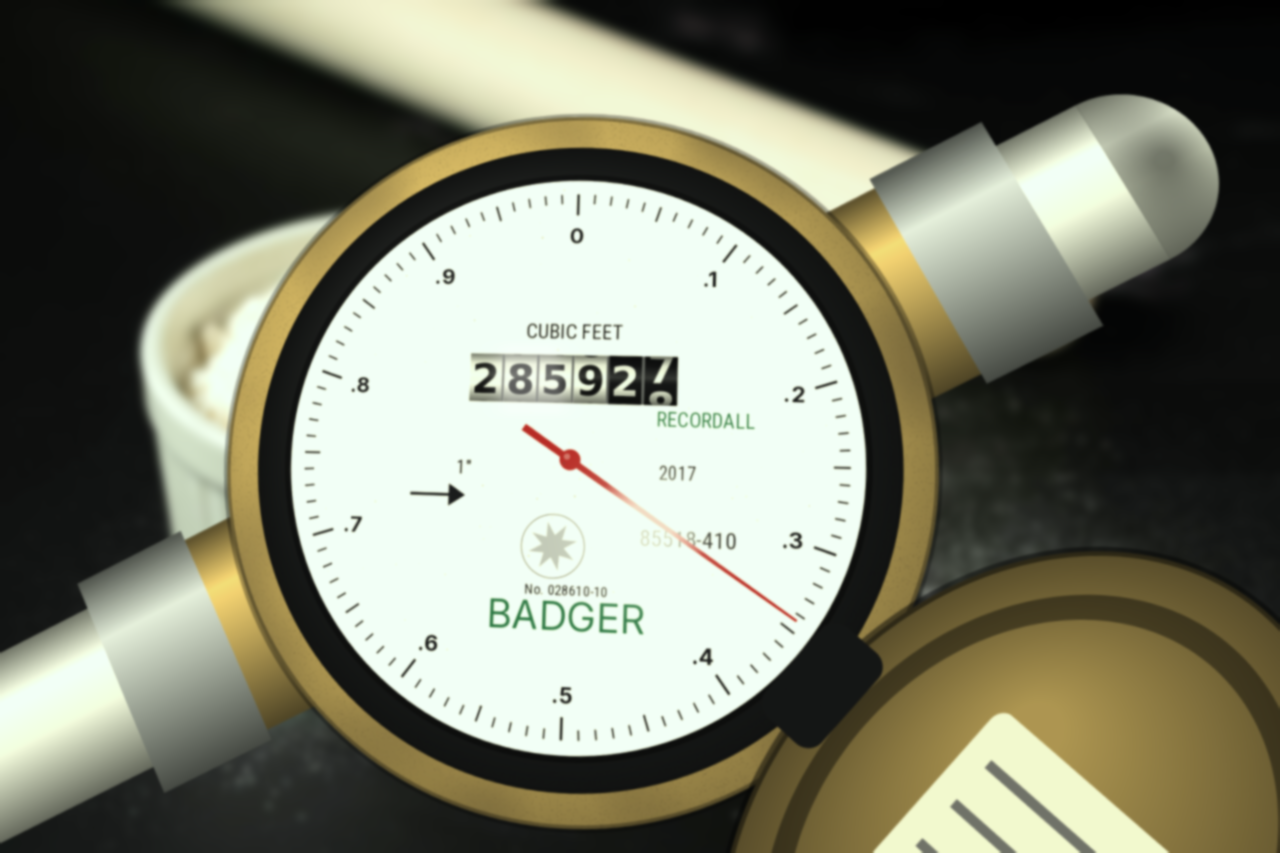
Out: 285927.34; ft³
